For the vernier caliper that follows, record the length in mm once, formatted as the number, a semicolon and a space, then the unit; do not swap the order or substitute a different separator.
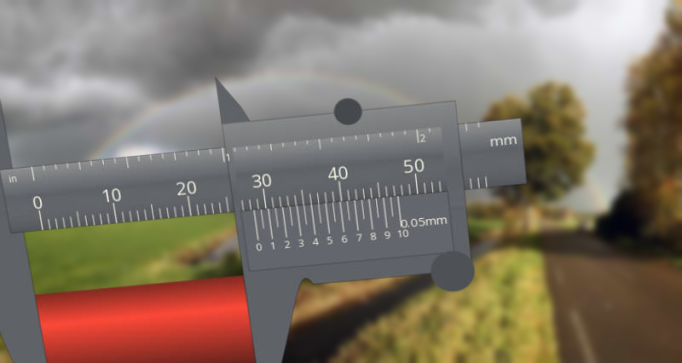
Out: 28.4; mm
